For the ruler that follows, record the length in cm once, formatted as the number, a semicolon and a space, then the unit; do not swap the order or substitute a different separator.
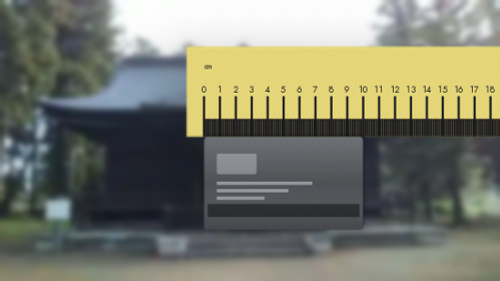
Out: 10; cm
